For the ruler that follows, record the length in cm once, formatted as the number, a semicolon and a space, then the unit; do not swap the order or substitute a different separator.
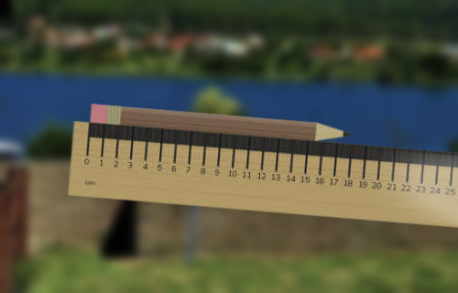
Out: 18; cm
